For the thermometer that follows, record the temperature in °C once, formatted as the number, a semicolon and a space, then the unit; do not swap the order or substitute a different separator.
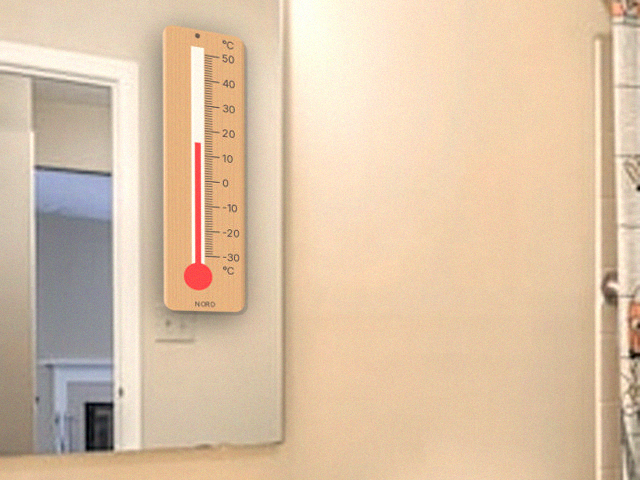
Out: 15; °C
